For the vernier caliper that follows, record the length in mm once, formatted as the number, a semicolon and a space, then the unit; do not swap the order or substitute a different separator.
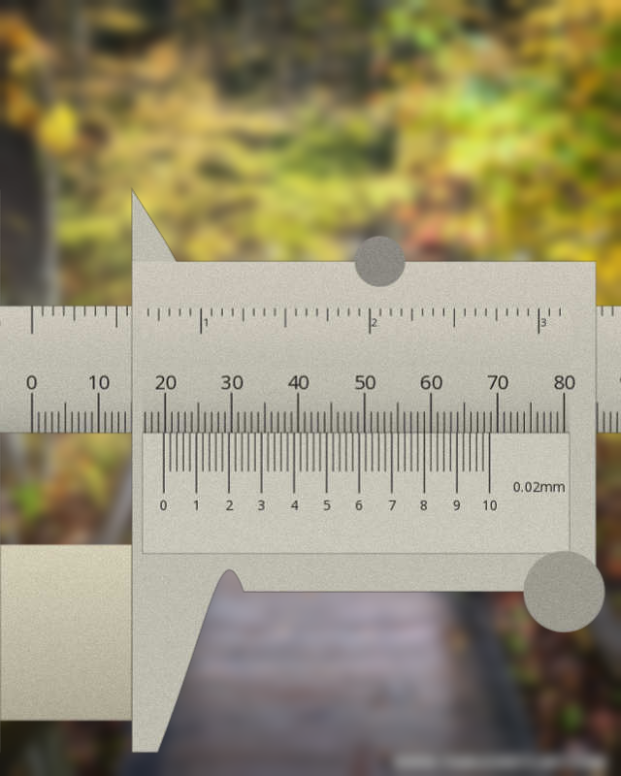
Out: 19.8; mm
